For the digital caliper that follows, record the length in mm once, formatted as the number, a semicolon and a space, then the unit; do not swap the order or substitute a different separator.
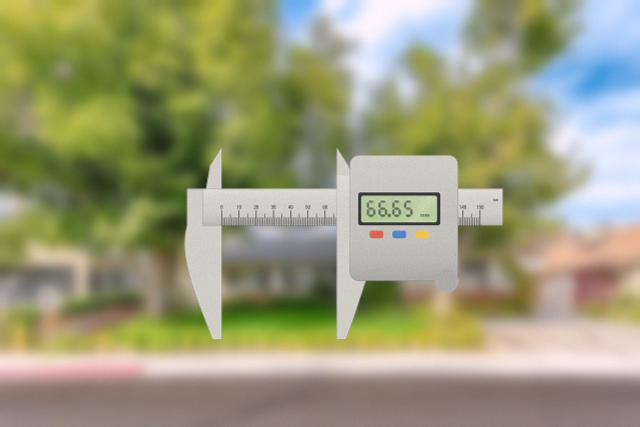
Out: 66.65; mm
